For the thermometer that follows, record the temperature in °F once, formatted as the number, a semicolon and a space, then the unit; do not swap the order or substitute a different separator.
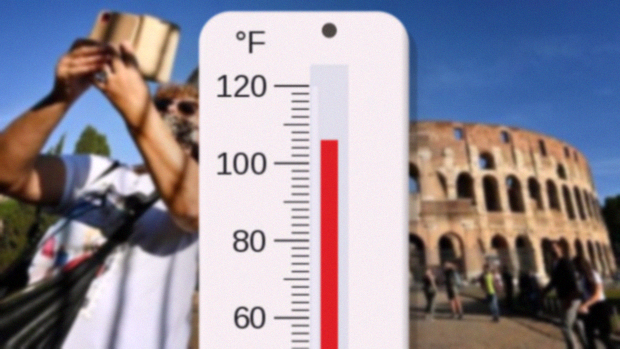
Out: 106; °F
